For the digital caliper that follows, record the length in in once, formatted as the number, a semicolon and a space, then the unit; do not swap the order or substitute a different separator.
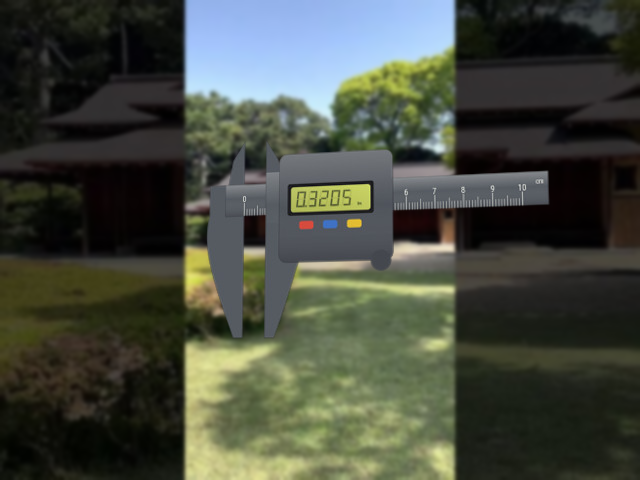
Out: 0.3205; in
